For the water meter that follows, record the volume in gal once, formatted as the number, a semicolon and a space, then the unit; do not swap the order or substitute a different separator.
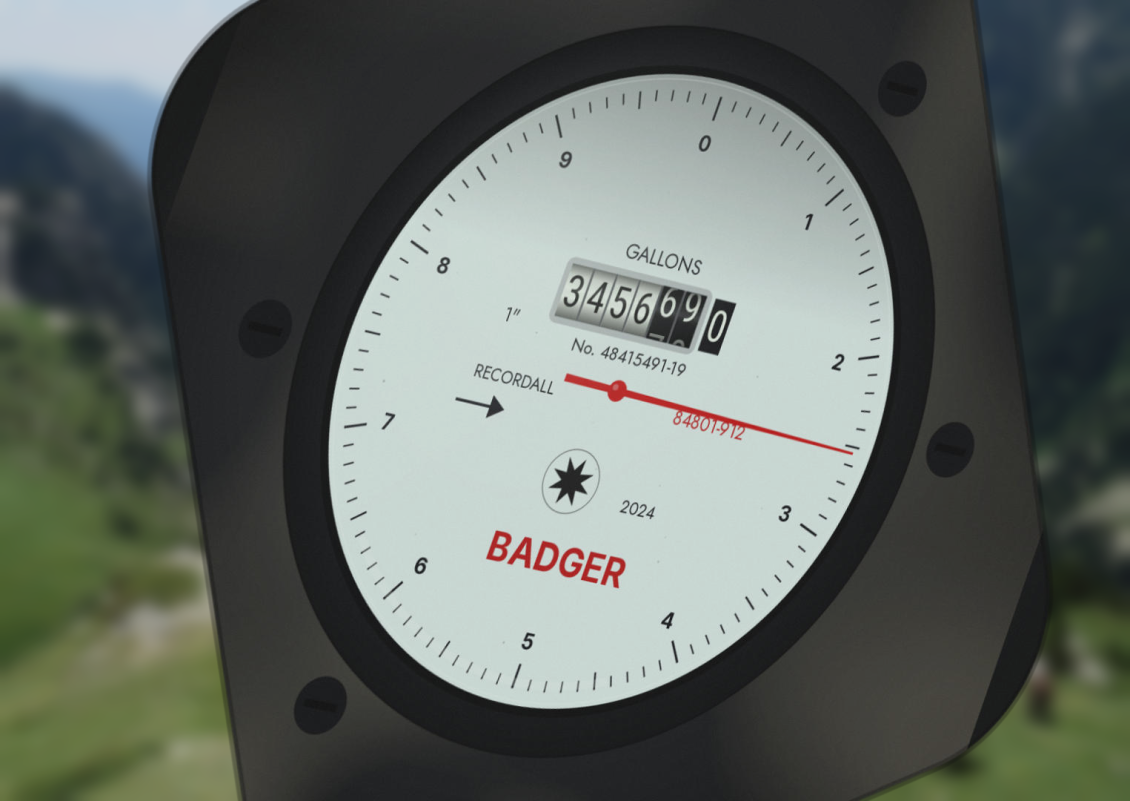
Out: 3456692.5; gal
